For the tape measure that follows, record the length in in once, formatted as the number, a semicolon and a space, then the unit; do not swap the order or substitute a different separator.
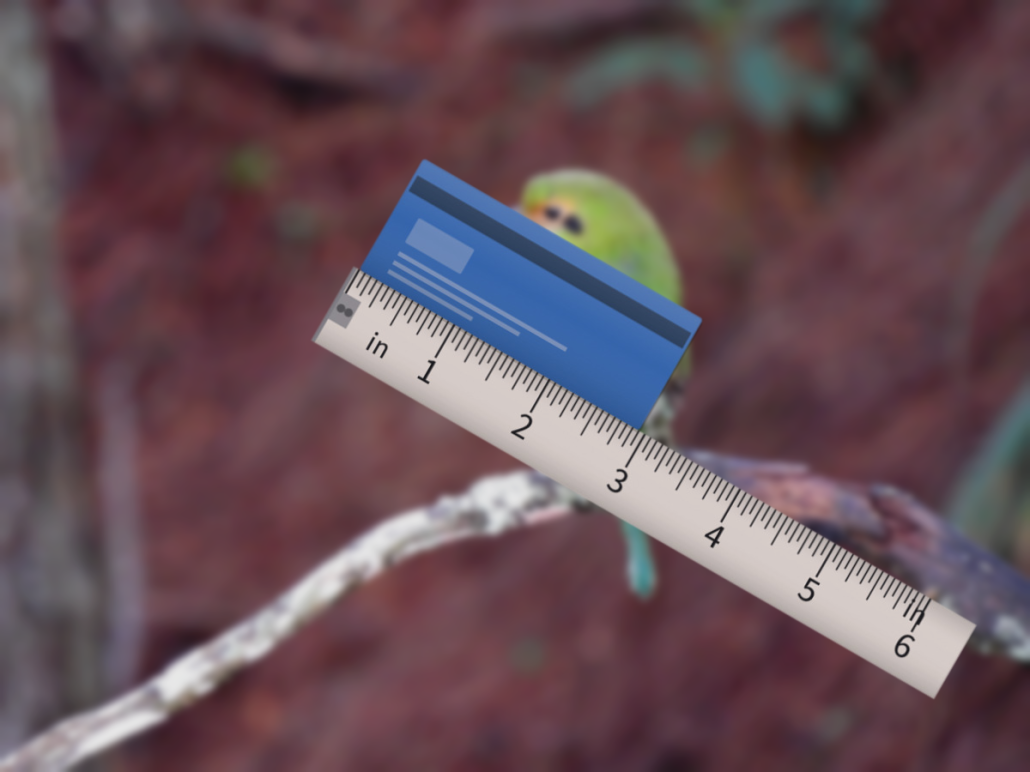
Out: 2.9375; in
